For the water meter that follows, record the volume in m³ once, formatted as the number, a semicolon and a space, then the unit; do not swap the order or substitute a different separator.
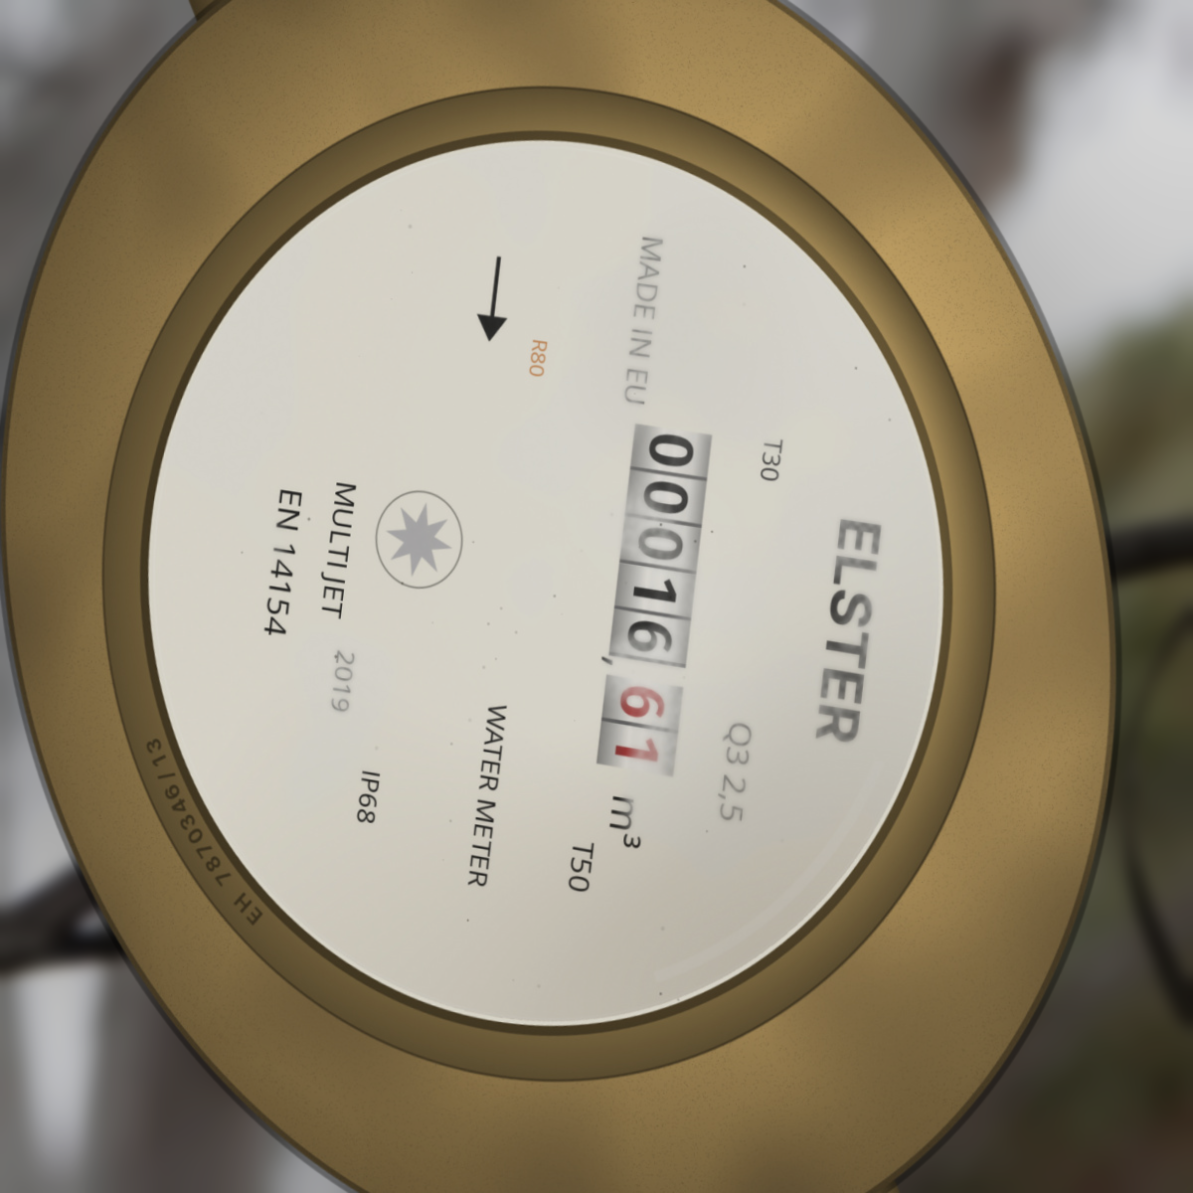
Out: 16.61; m³
